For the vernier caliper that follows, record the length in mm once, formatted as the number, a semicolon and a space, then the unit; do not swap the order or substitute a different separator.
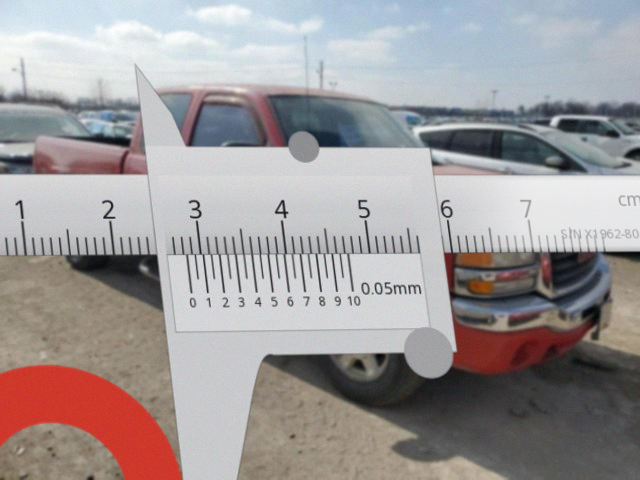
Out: 28.4; mm
